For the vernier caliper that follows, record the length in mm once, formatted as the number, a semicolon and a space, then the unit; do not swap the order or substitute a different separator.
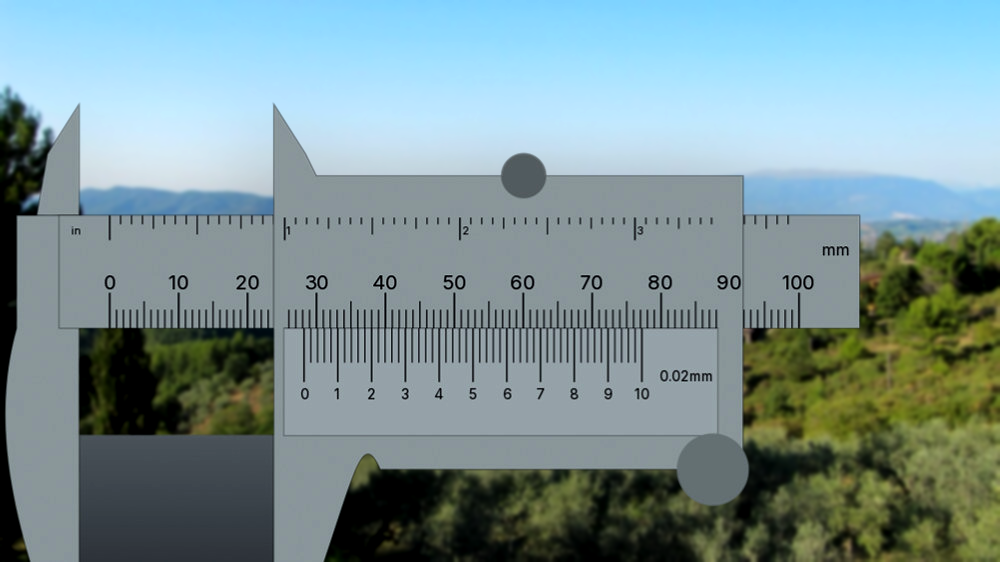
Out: 28.2; mm
